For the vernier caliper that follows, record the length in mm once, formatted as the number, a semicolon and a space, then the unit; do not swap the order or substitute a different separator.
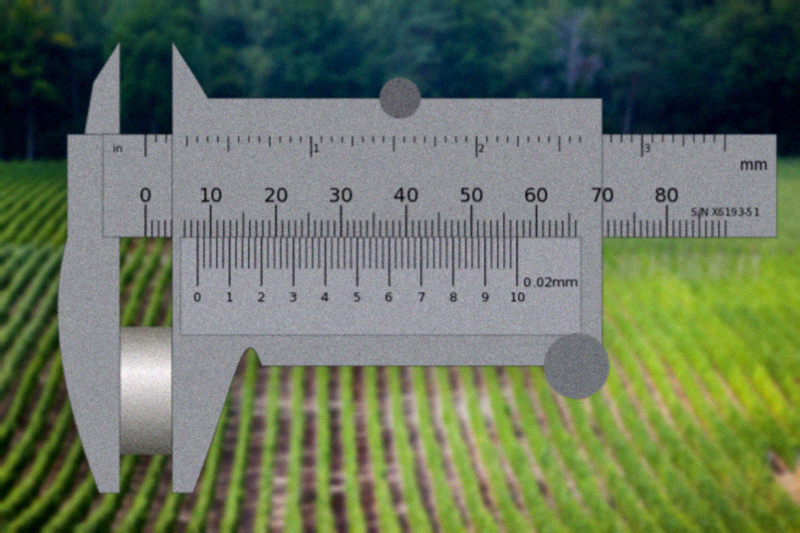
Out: 8.0; mm
